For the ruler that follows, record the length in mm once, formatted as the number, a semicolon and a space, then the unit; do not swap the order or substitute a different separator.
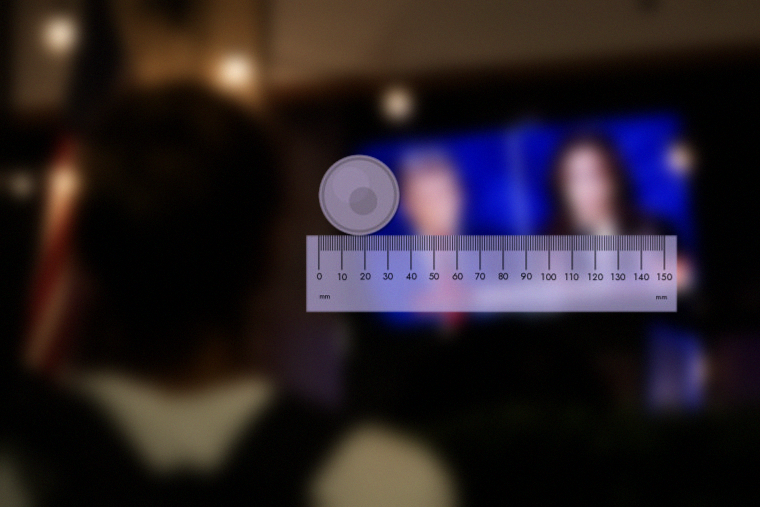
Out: 35; mm
